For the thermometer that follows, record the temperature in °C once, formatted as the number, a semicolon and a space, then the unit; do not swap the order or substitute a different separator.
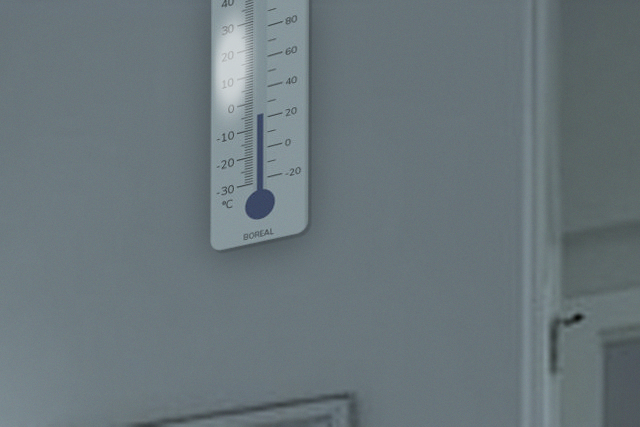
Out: -5; °C
